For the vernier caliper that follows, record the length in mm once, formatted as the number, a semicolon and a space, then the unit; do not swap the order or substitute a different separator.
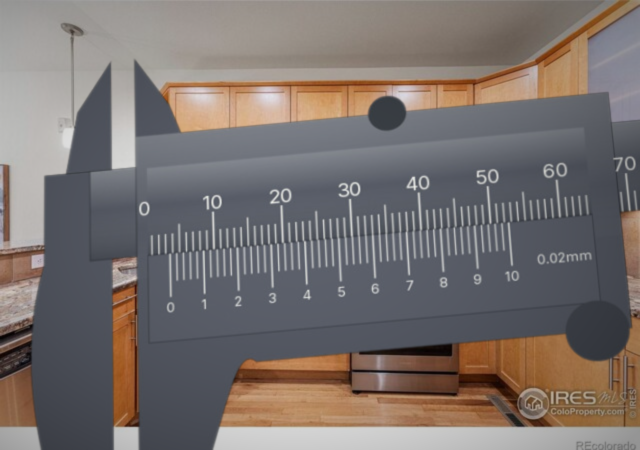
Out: 3.6; mm
